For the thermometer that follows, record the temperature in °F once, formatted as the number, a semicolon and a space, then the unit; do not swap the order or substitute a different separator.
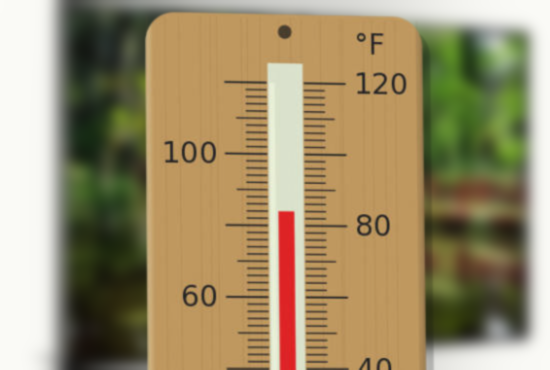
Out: 84; °F
